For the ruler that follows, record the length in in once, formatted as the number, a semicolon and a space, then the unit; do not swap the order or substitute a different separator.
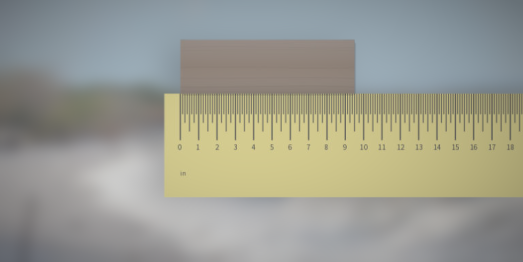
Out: 9.5; in
